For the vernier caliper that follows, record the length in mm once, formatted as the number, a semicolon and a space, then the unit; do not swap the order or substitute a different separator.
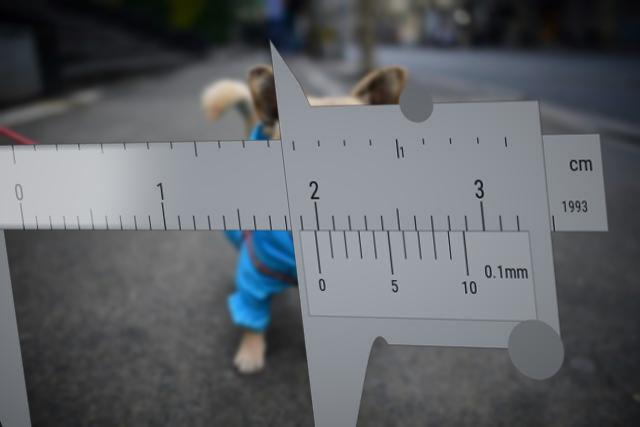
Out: 19.8; mm
